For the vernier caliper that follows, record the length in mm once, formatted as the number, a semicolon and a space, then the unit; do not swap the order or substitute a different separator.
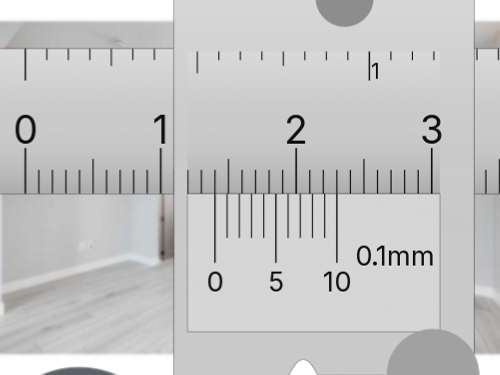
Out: 14.0; mm
